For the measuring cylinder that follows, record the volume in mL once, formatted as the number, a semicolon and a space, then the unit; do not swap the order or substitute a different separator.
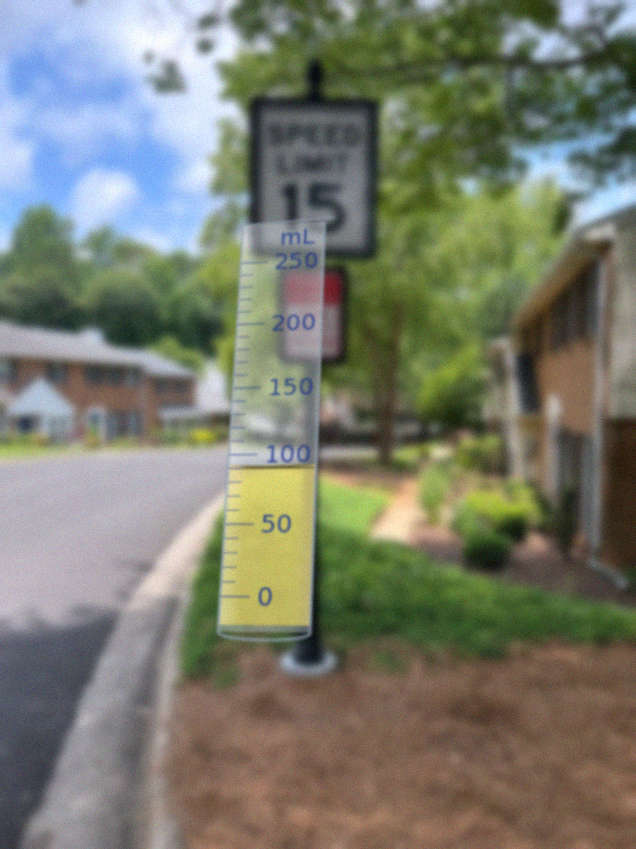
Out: 90; mL
